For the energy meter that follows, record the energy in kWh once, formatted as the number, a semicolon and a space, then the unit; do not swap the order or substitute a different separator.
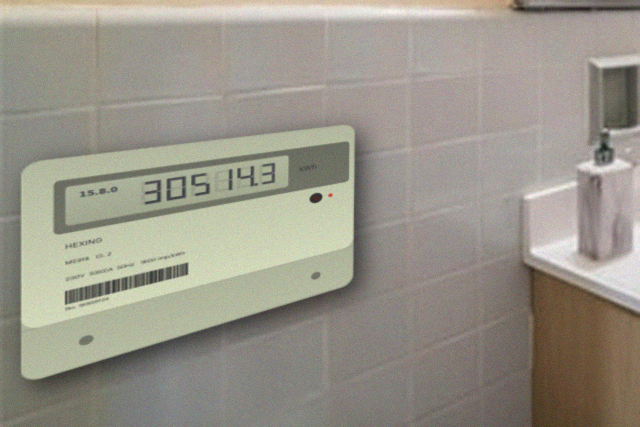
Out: 30514.3; kWh
